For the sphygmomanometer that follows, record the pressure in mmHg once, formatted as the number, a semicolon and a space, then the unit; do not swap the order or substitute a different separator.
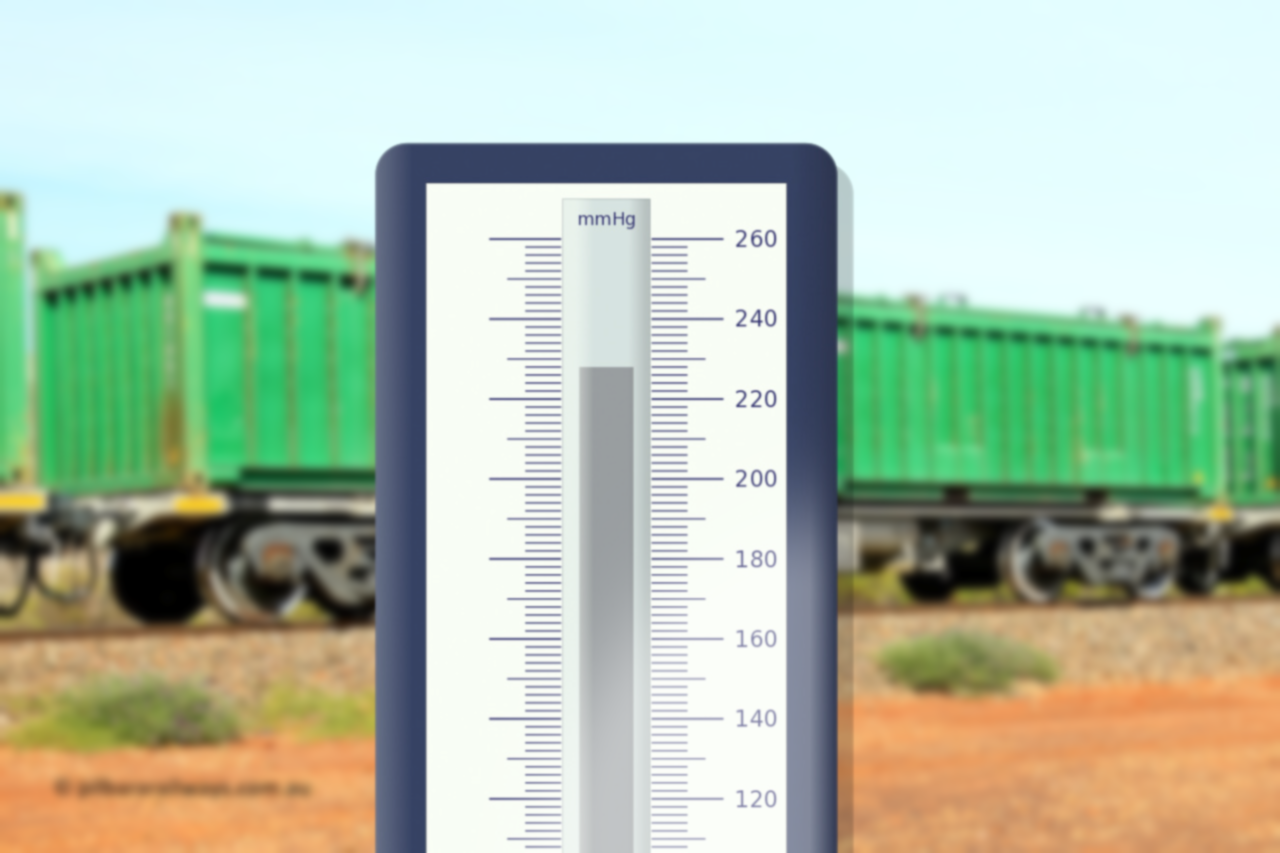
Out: 228; mmHg
